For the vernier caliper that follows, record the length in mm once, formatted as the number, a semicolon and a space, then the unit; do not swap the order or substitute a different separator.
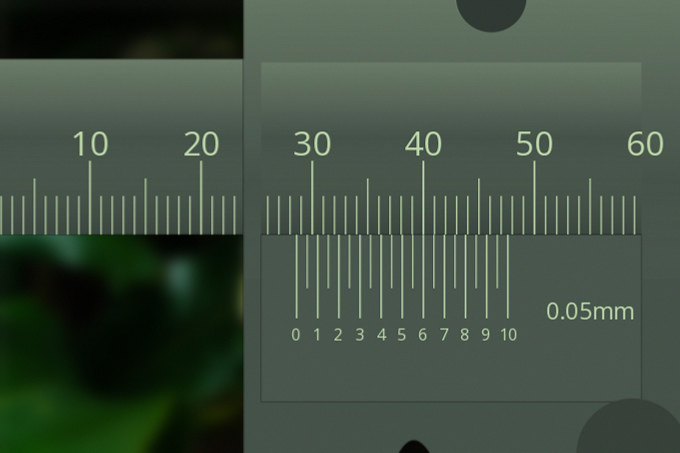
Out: 28.6; mm
